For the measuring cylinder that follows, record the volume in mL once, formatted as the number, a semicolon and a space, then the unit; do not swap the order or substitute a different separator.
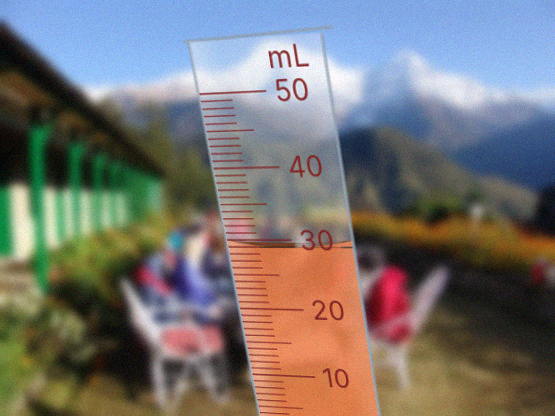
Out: 29; mL
